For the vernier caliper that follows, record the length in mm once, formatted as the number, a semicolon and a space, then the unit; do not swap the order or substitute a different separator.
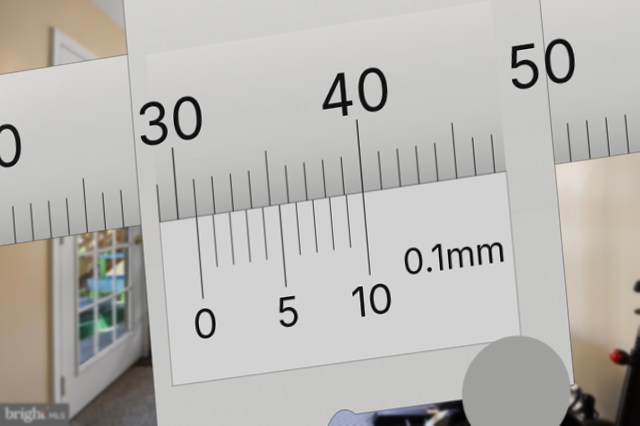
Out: 31.0; mm
